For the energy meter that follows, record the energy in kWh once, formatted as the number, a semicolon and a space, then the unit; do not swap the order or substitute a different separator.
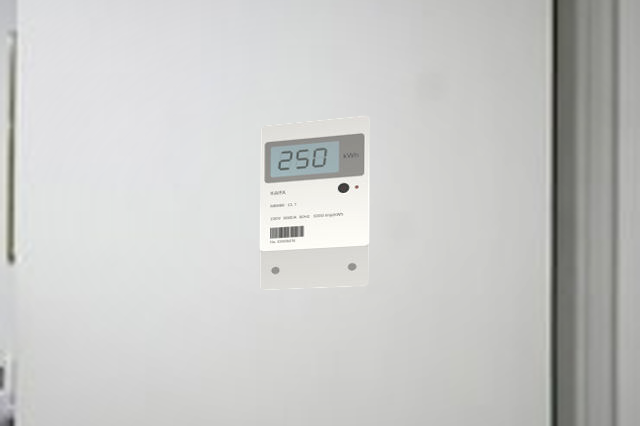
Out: 250; kWh
